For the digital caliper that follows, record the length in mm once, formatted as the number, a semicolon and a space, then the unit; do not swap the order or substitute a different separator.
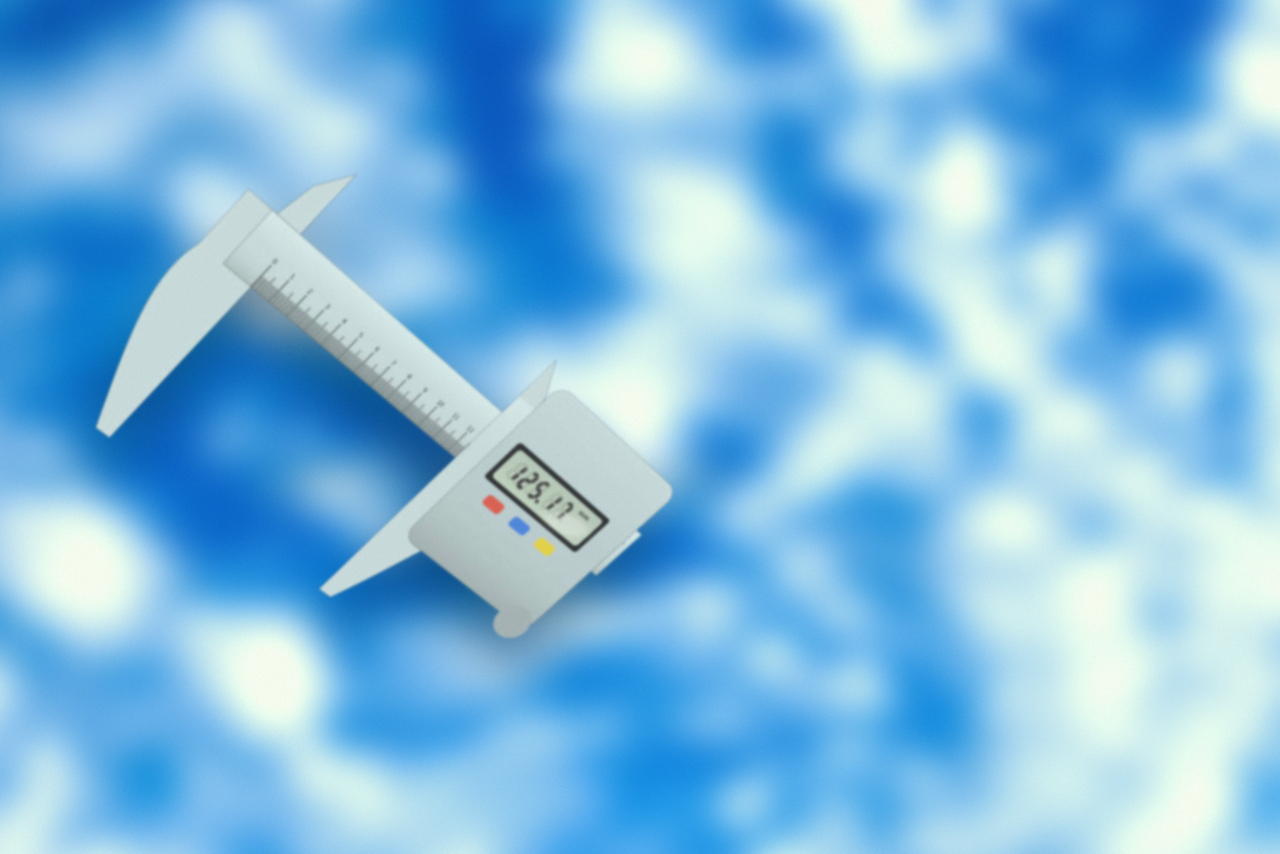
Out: 125.17; mm
